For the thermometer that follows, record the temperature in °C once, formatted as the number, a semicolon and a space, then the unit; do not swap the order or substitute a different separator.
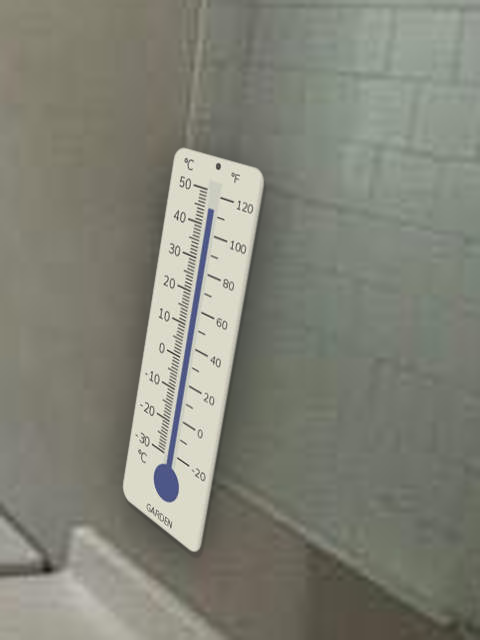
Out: 45; °C
